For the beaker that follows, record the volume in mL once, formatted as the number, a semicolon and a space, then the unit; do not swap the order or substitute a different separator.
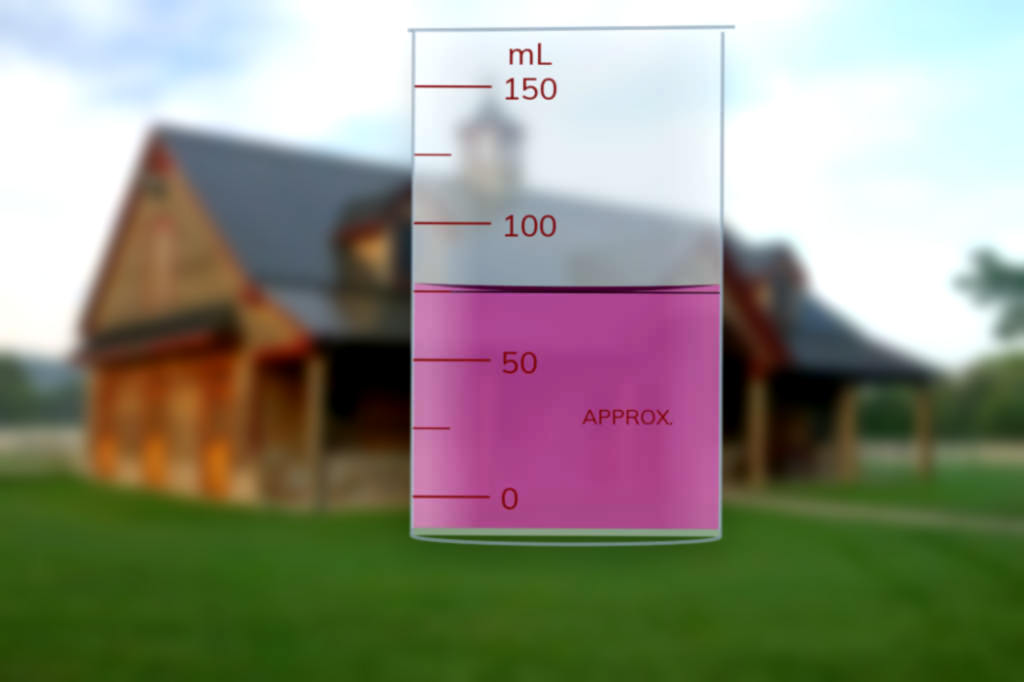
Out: 75; mL
